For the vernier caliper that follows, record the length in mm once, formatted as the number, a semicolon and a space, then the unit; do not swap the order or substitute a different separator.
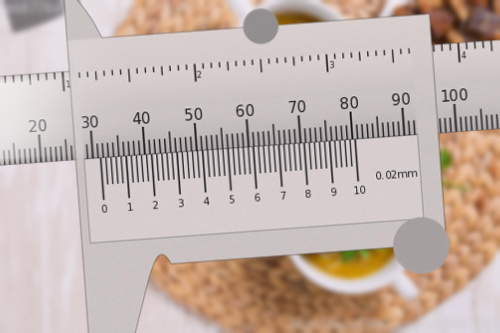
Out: 31.5; mm
